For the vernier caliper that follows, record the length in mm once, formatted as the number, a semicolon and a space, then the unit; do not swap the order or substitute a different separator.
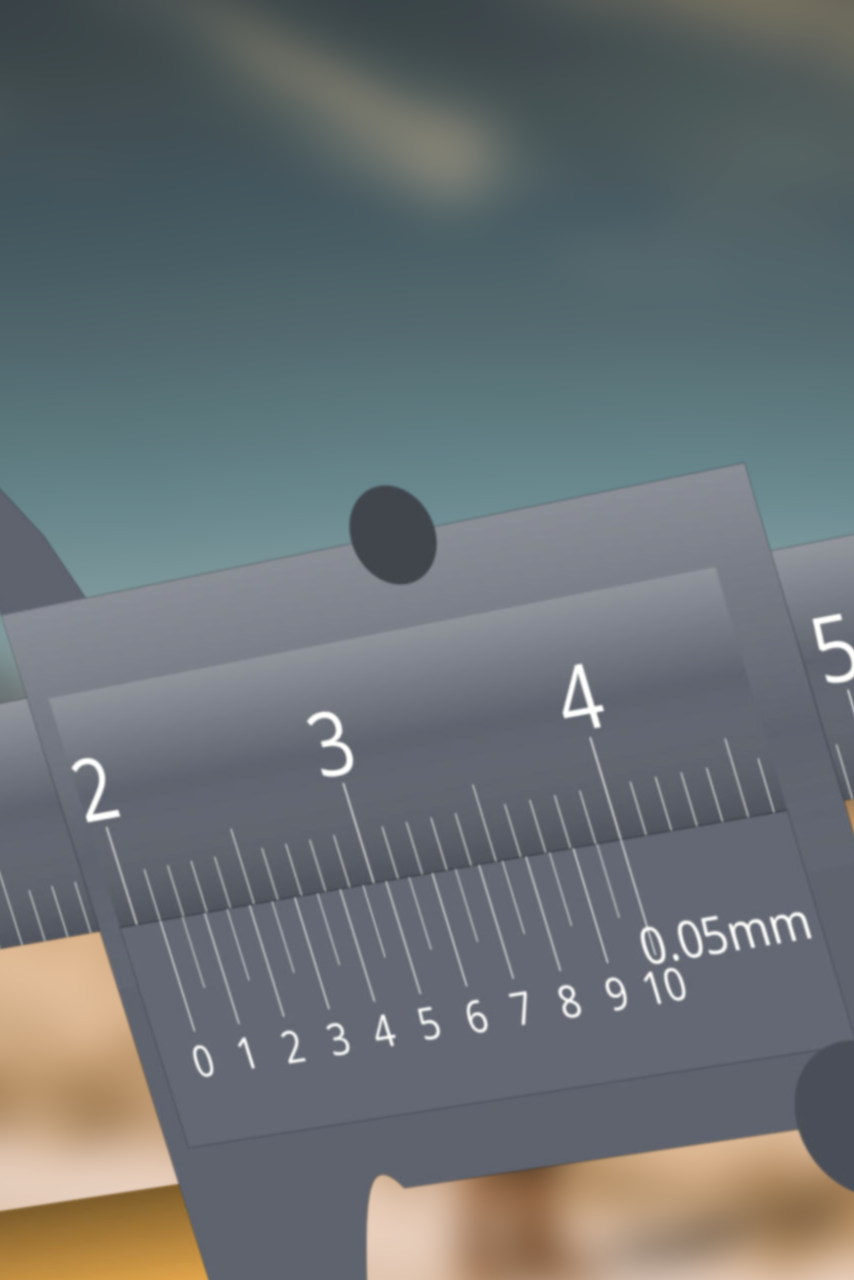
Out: 21.0; mm
